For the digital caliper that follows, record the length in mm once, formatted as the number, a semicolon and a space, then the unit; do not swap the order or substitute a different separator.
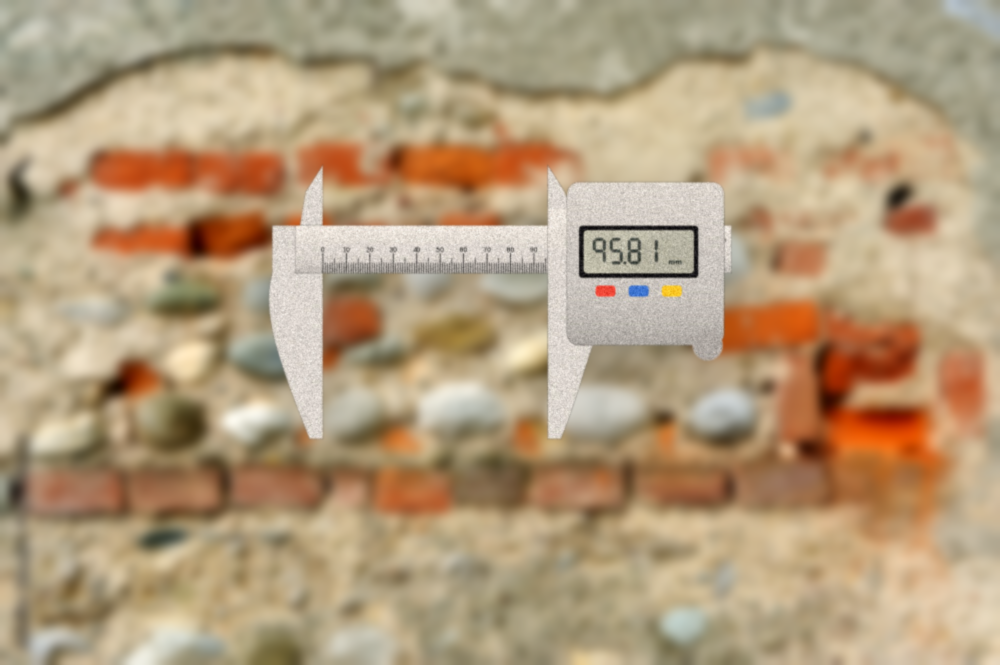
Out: 95.81; mm
